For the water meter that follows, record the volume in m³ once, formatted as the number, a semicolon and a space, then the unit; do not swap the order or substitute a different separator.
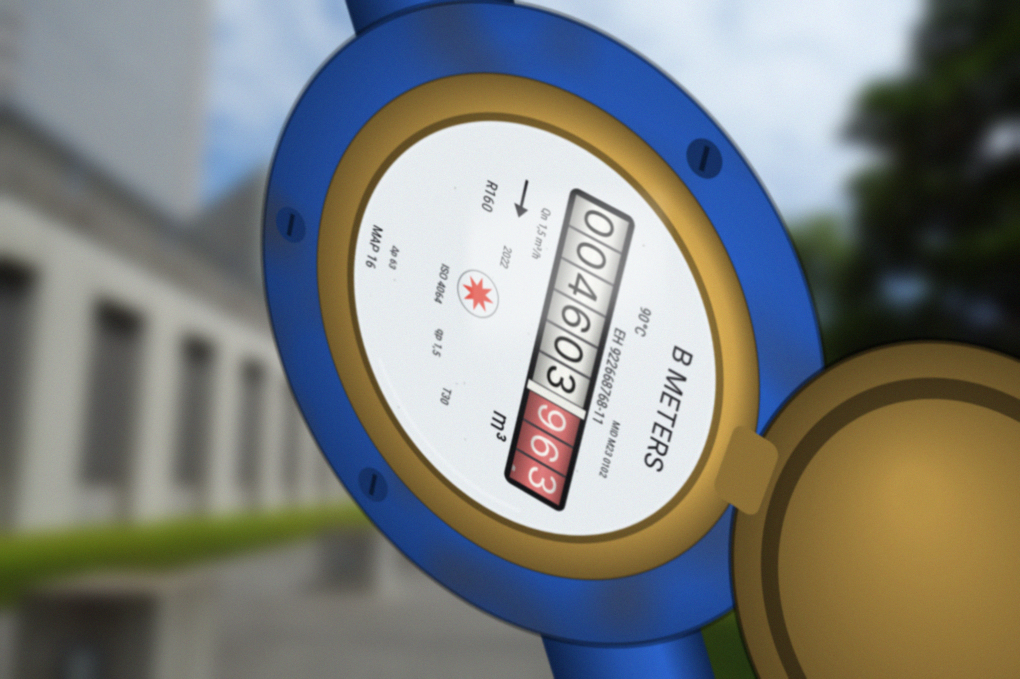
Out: 4603.963; m³
